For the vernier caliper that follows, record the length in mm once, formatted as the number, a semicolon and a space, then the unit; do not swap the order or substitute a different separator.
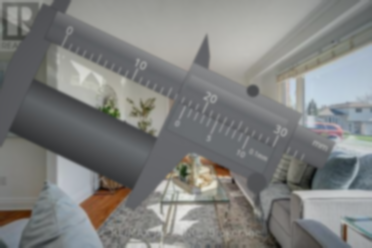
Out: 17.6; mm
